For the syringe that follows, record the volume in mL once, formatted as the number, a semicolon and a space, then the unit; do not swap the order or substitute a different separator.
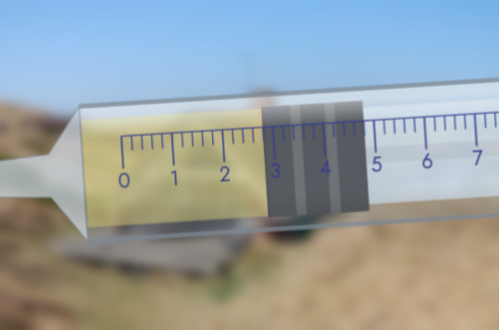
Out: 2.8; mL
